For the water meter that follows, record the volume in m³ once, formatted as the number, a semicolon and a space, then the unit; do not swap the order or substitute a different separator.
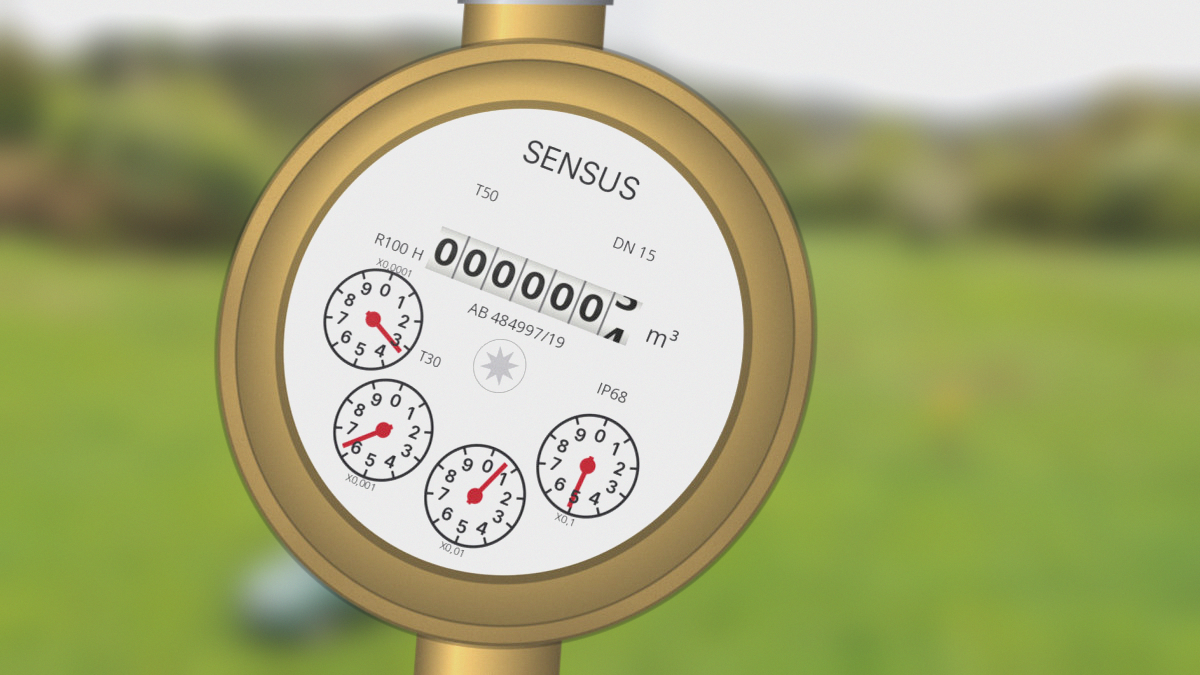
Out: 3.5063; m³
